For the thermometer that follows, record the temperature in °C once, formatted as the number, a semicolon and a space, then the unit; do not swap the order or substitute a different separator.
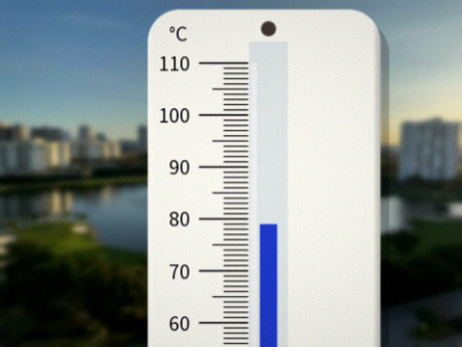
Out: 79; °C
